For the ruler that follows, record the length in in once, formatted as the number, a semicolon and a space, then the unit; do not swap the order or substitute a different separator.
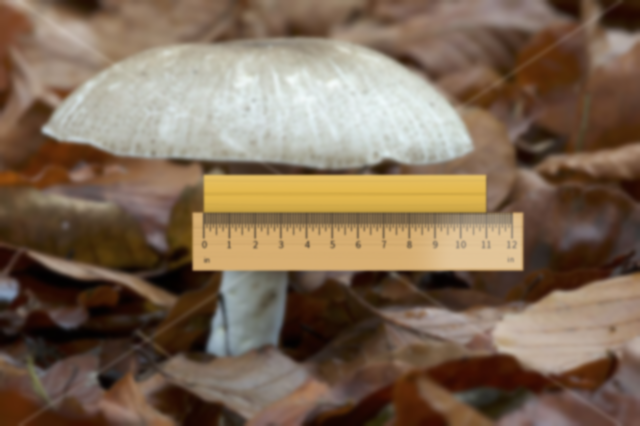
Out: 11; in
